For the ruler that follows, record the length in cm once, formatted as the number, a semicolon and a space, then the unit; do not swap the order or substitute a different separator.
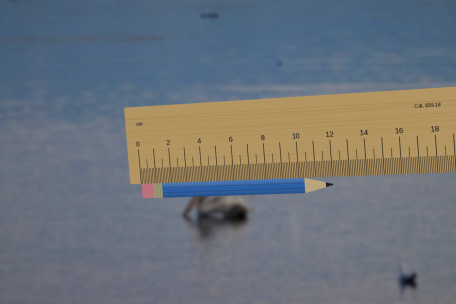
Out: 12; cm
